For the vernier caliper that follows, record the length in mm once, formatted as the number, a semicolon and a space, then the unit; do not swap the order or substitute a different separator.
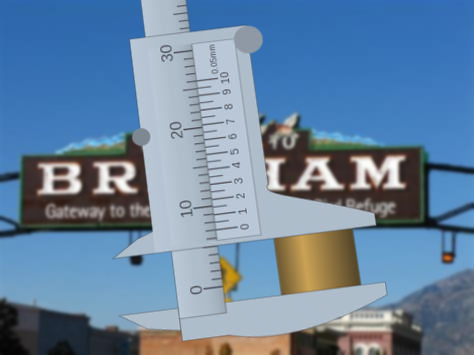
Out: 7.0; mm
